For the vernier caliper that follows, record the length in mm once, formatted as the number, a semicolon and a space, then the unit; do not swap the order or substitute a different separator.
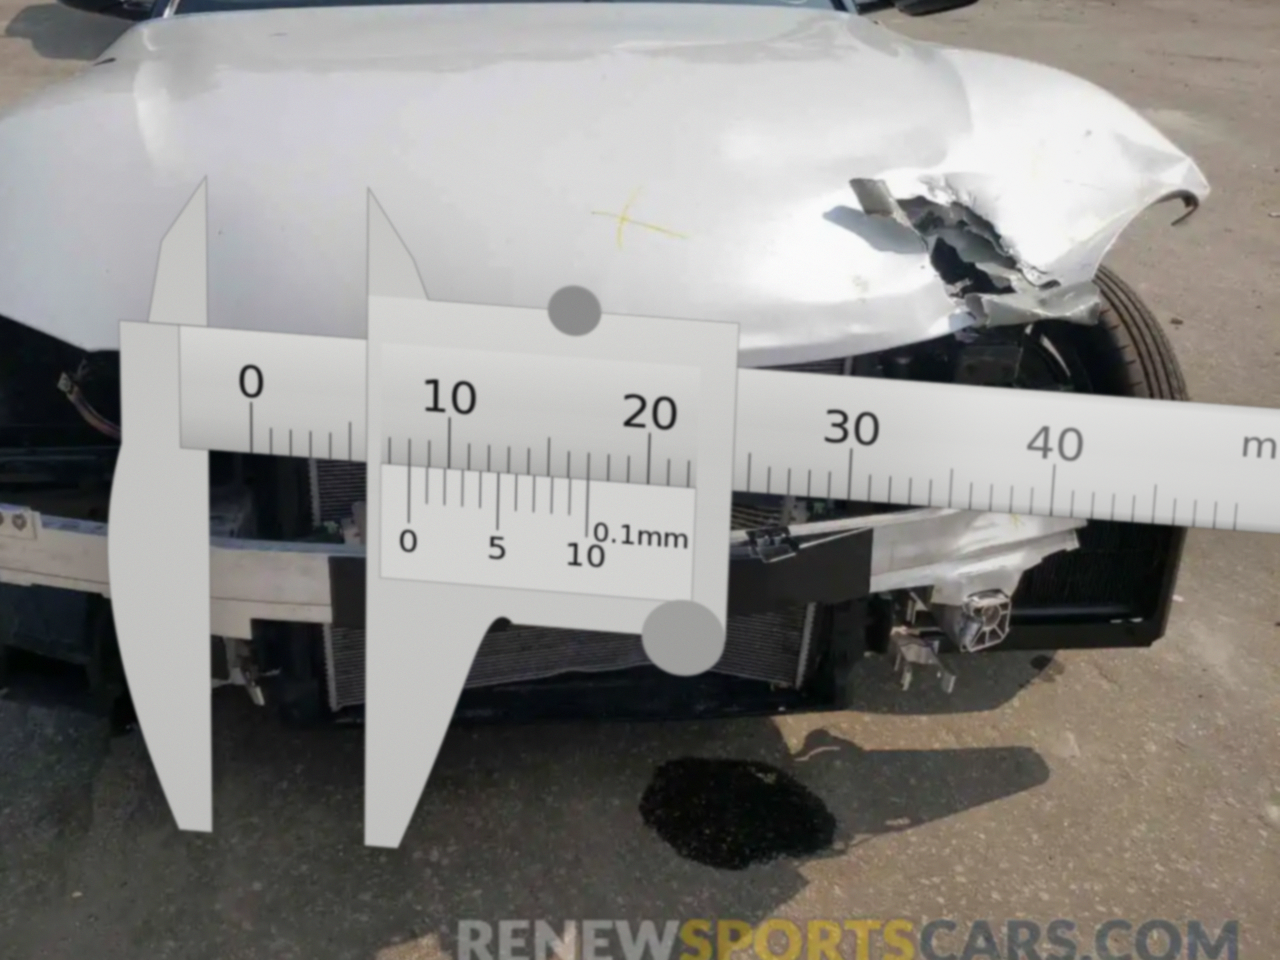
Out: 8.0; mm
